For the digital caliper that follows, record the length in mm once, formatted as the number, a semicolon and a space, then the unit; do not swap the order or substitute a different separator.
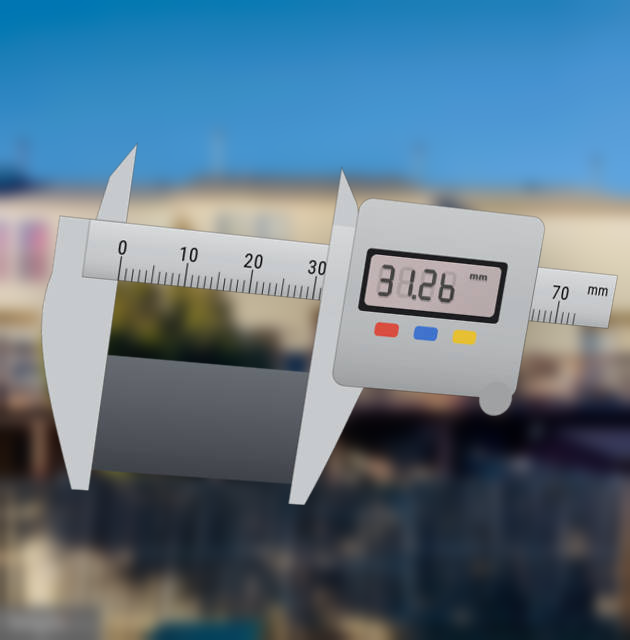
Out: 31.26; mm
